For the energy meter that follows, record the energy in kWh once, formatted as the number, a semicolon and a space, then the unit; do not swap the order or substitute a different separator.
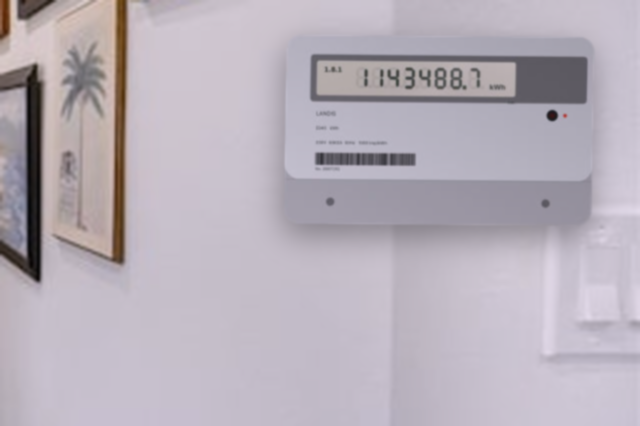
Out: 1143488.7; kWh
